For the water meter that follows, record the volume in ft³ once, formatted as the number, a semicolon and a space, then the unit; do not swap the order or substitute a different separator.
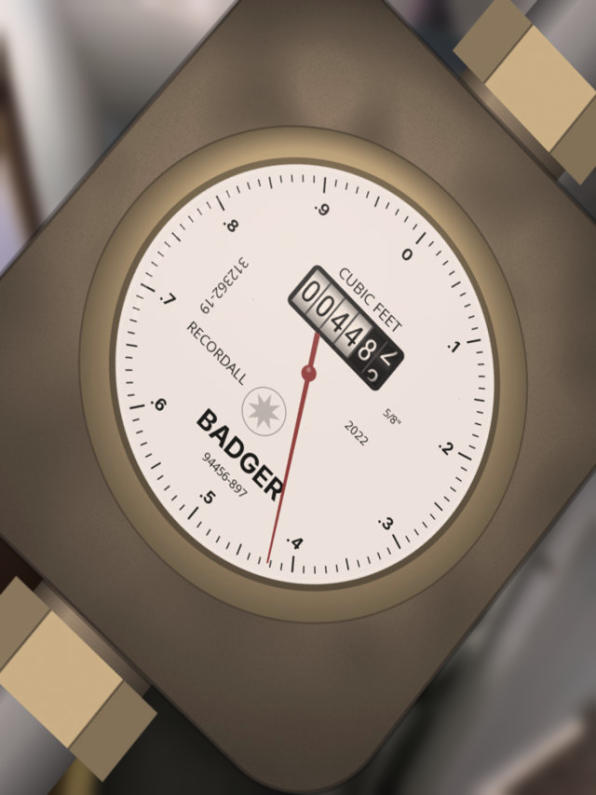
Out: 4482.42; ft³
